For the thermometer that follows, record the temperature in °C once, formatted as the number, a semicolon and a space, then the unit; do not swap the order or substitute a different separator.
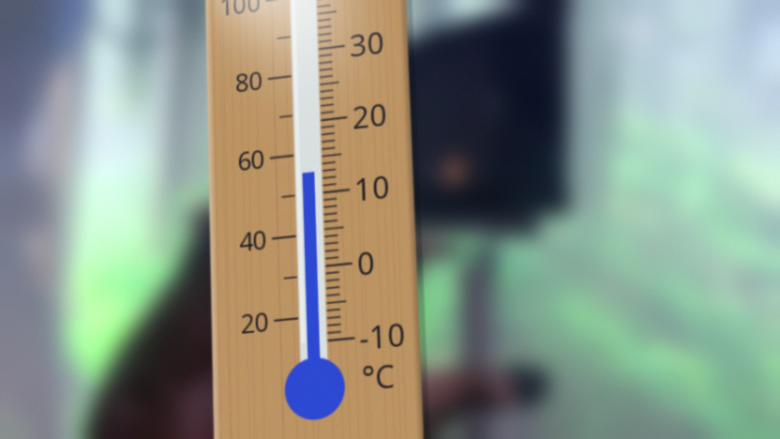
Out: 13; °C
